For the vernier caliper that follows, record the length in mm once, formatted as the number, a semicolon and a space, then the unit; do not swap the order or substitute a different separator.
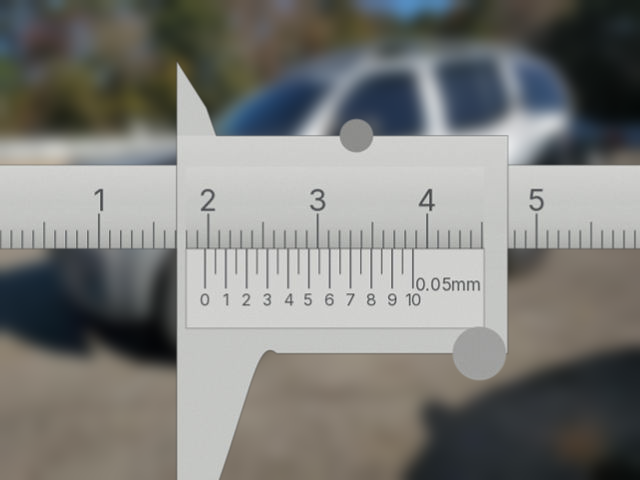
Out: 19.7; mm
